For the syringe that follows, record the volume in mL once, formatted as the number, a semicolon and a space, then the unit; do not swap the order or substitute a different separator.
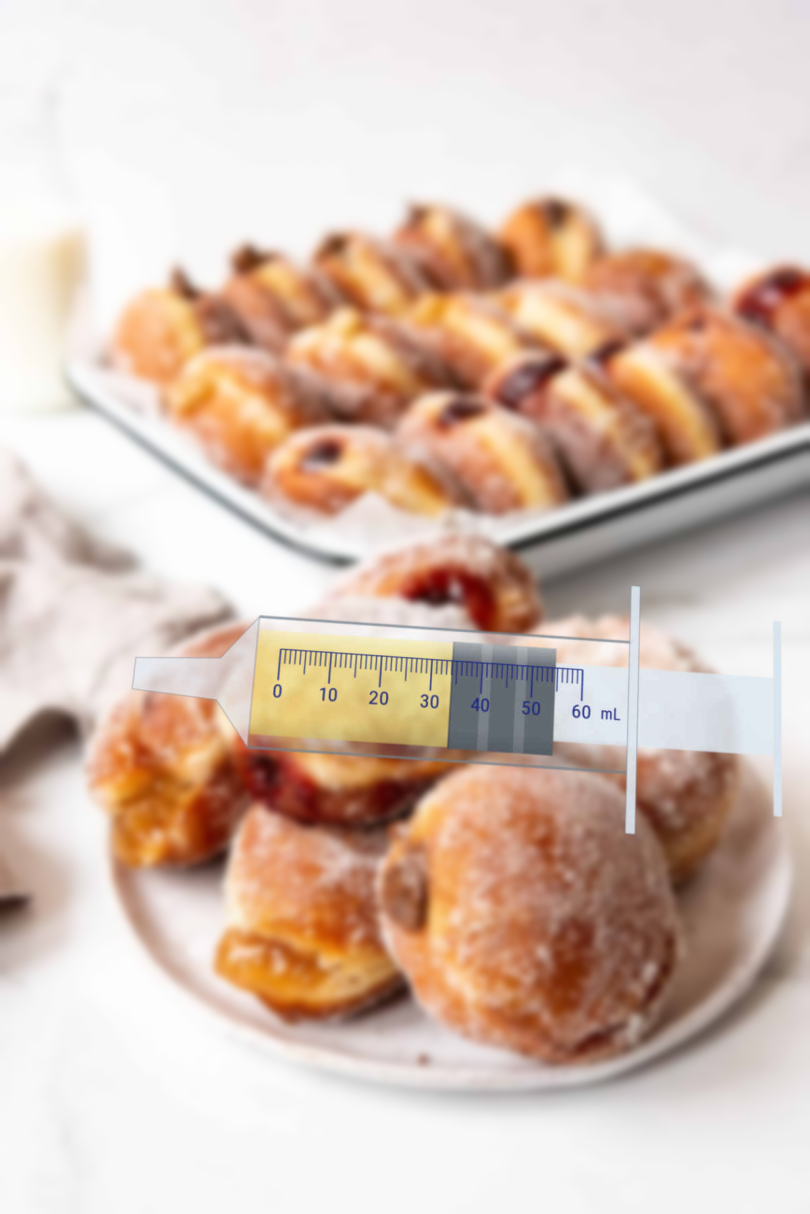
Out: 34; mL
